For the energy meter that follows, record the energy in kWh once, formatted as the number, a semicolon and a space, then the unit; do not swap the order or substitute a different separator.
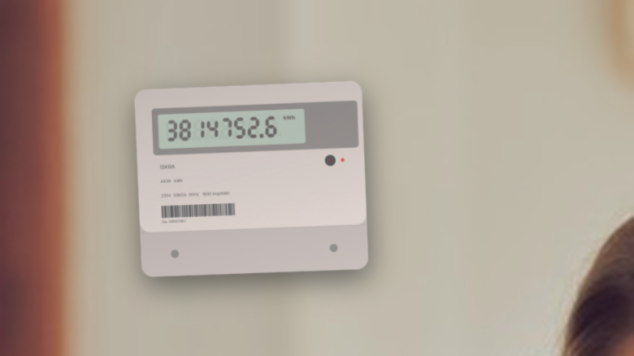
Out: 3814752.6; kWh
